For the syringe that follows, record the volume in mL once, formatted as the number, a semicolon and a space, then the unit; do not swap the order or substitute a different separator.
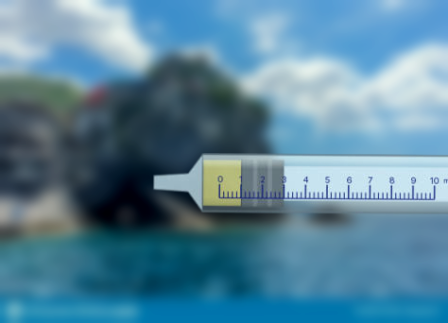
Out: 1; mL
